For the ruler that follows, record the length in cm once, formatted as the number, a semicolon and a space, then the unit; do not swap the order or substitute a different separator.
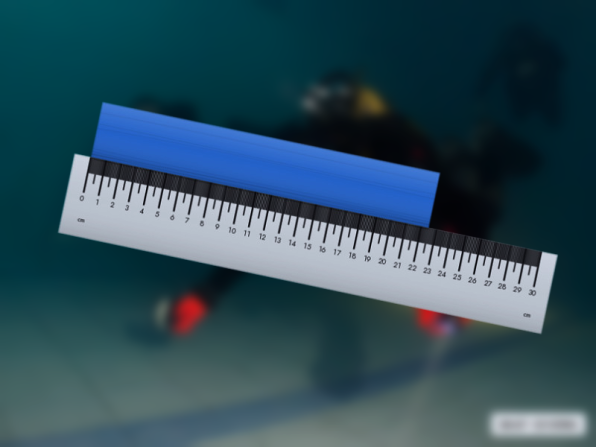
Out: 22.5; cm
